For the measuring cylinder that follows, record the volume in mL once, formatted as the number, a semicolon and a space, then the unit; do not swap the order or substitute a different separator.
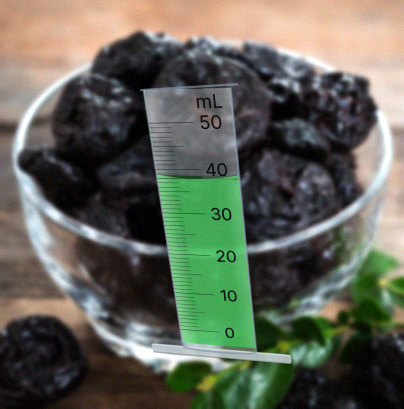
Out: 38; mL
